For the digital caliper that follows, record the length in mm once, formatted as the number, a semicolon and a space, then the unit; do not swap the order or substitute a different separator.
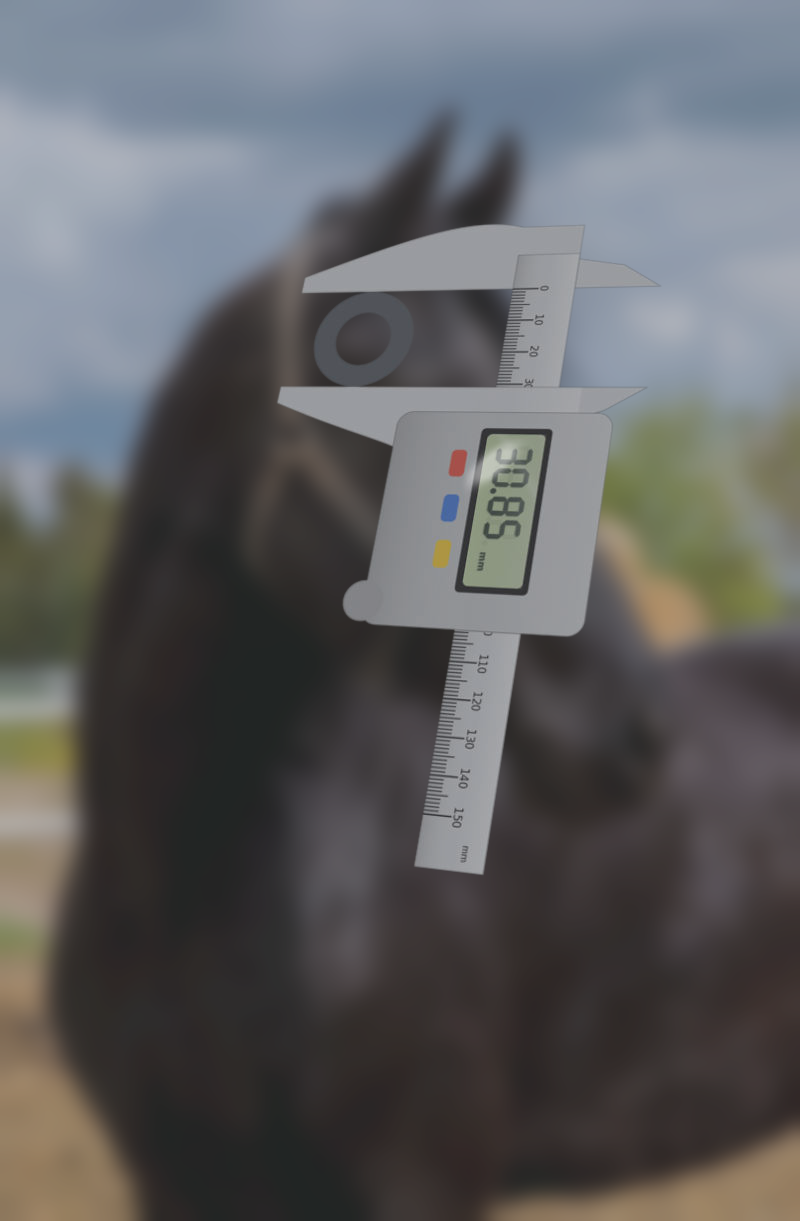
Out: 30.85; mm
